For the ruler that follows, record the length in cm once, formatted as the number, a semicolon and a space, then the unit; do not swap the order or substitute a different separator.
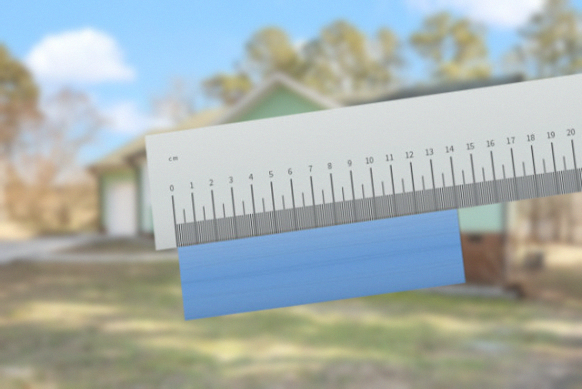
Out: 14; cm
